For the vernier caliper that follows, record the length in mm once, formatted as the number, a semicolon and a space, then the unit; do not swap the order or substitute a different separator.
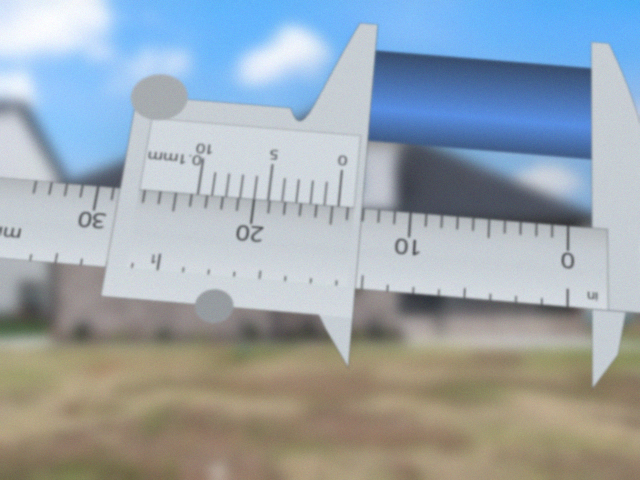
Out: 14.6; mm
